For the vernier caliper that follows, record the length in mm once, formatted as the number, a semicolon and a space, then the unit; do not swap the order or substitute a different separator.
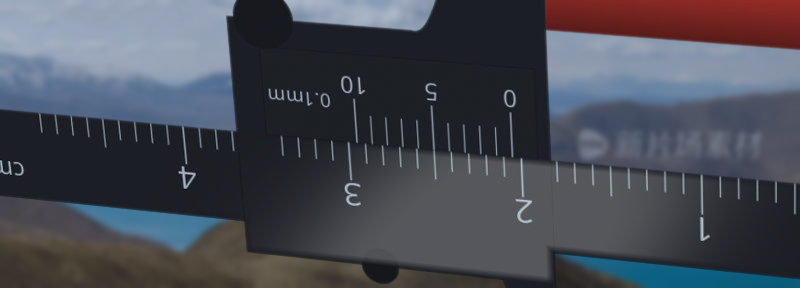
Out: 20.5; mm
